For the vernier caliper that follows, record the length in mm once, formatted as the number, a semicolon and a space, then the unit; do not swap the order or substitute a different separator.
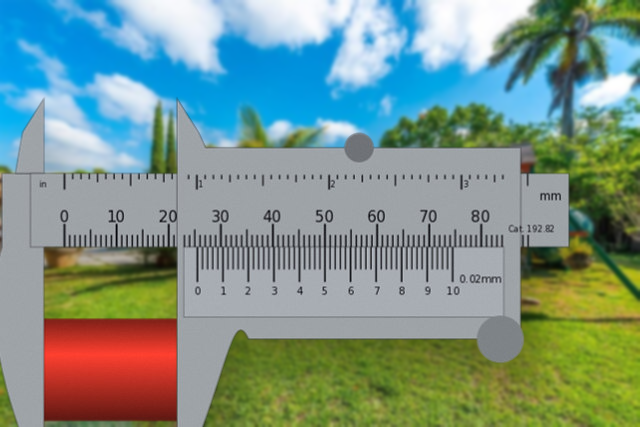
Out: 25.5; mm
